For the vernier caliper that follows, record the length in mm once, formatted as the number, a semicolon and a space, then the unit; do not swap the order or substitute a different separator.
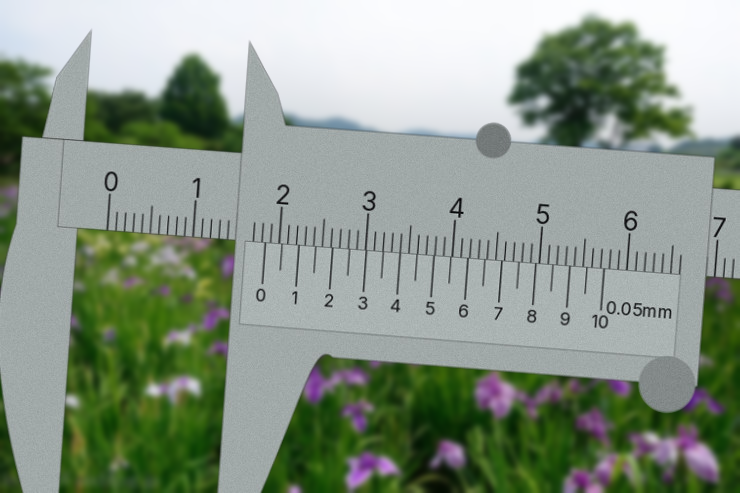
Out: 18.4; mm
